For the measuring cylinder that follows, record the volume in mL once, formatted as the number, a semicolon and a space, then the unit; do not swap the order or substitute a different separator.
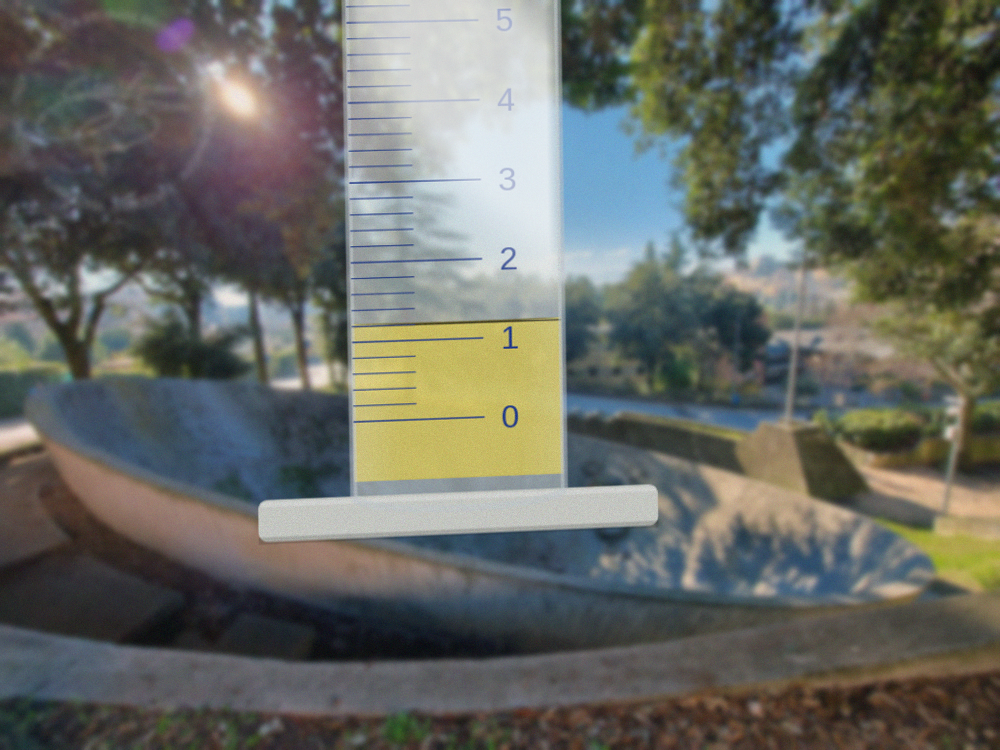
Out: 1.2; mL
